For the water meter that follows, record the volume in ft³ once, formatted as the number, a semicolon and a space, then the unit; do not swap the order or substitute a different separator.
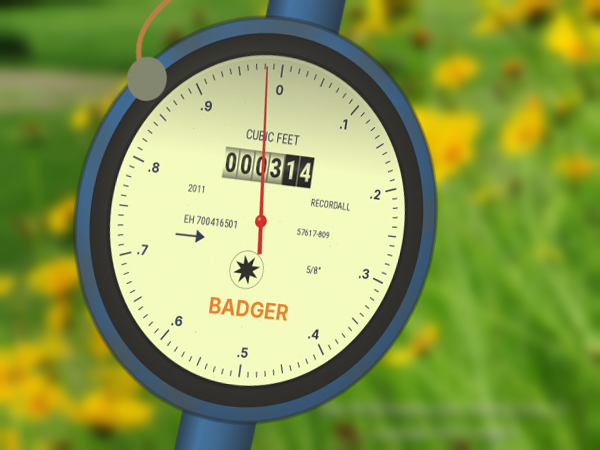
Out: 313.98; ft³
